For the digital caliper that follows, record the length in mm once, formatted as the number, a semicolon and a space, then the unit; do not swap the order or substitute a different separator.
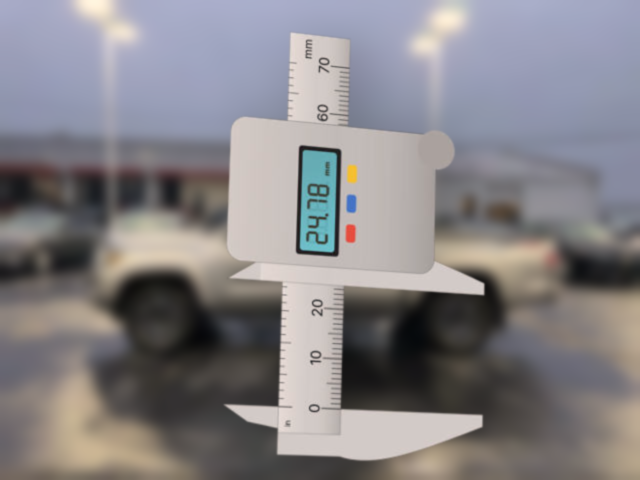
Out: 24.78; mm
